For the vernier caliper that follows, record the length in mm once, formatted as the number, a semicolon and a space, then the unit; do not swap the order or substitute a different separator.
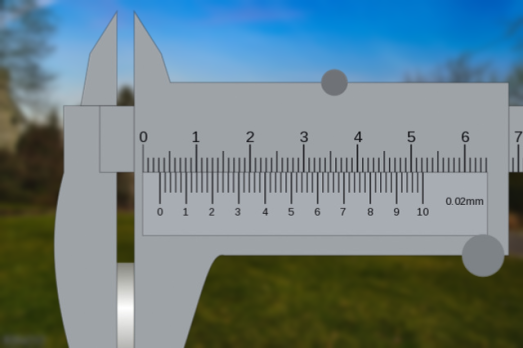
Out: 3.2; mm
